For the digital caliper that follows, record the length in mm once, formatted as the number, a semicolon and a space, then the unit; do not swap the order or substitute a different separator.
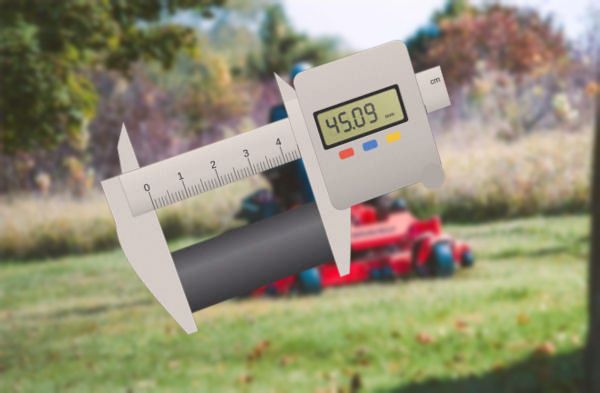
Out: 45.09; mm
